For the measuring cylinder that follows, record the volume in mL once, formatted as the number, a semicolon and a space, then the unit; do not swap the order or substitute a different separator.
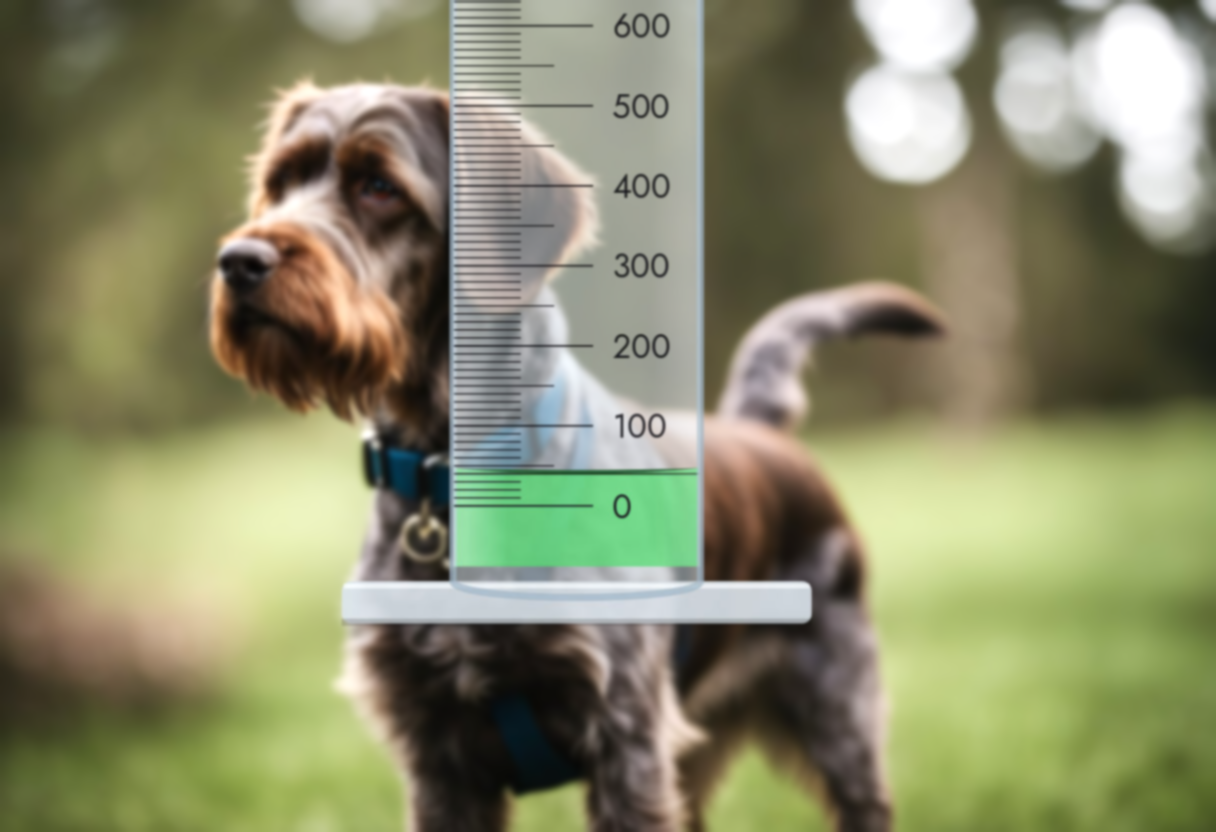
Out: 40; mL
